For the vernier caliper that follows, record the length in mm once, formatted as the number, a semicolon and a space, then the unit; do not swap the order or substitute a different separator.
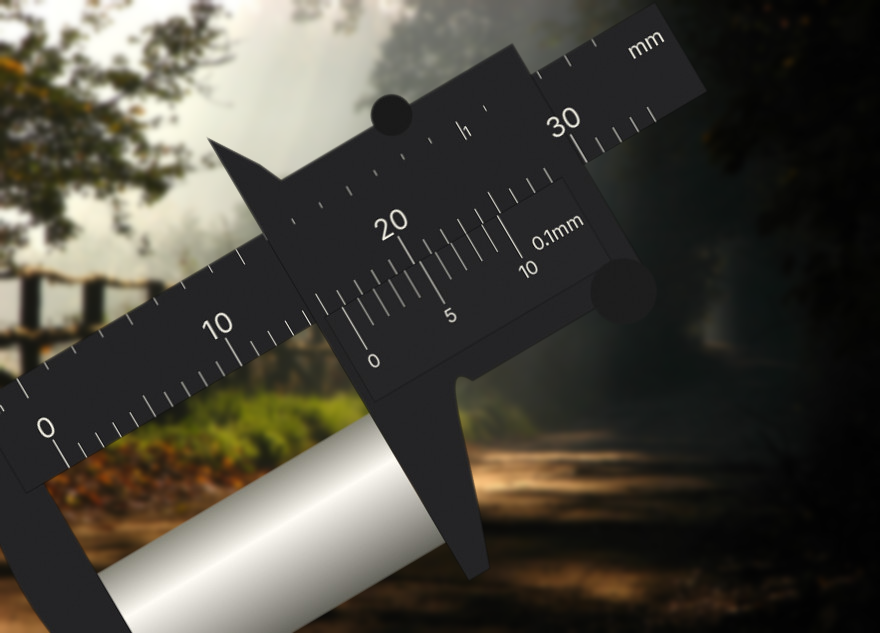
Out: 15.8; mm
